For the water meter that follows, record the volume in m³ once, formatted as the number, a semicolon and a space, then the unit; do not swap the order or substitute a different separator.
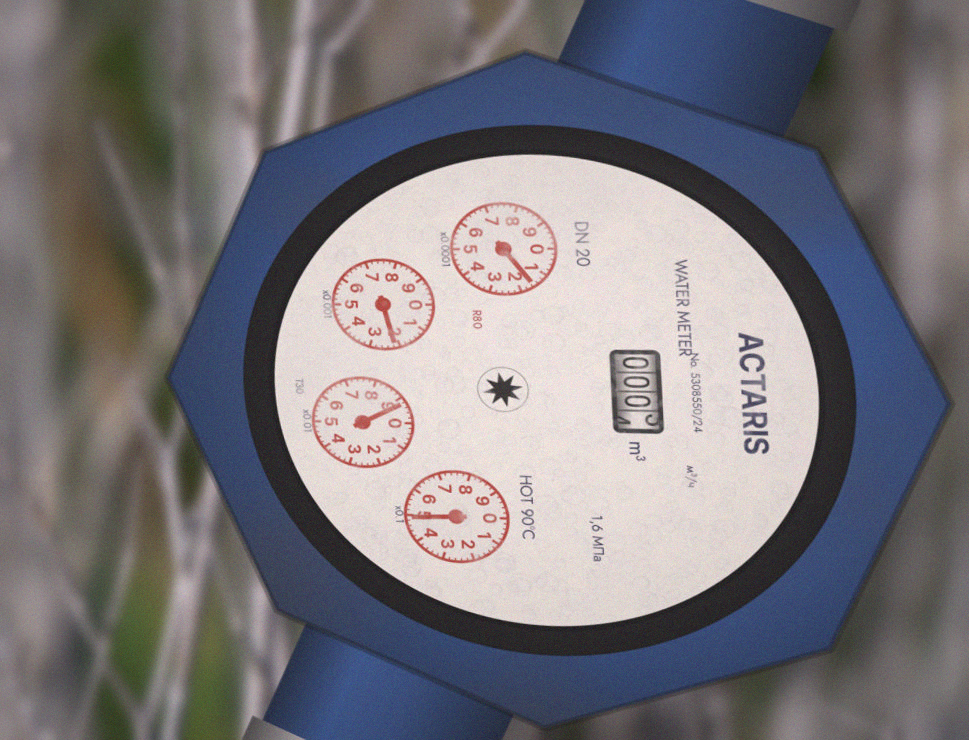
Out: 3.4921; m³
